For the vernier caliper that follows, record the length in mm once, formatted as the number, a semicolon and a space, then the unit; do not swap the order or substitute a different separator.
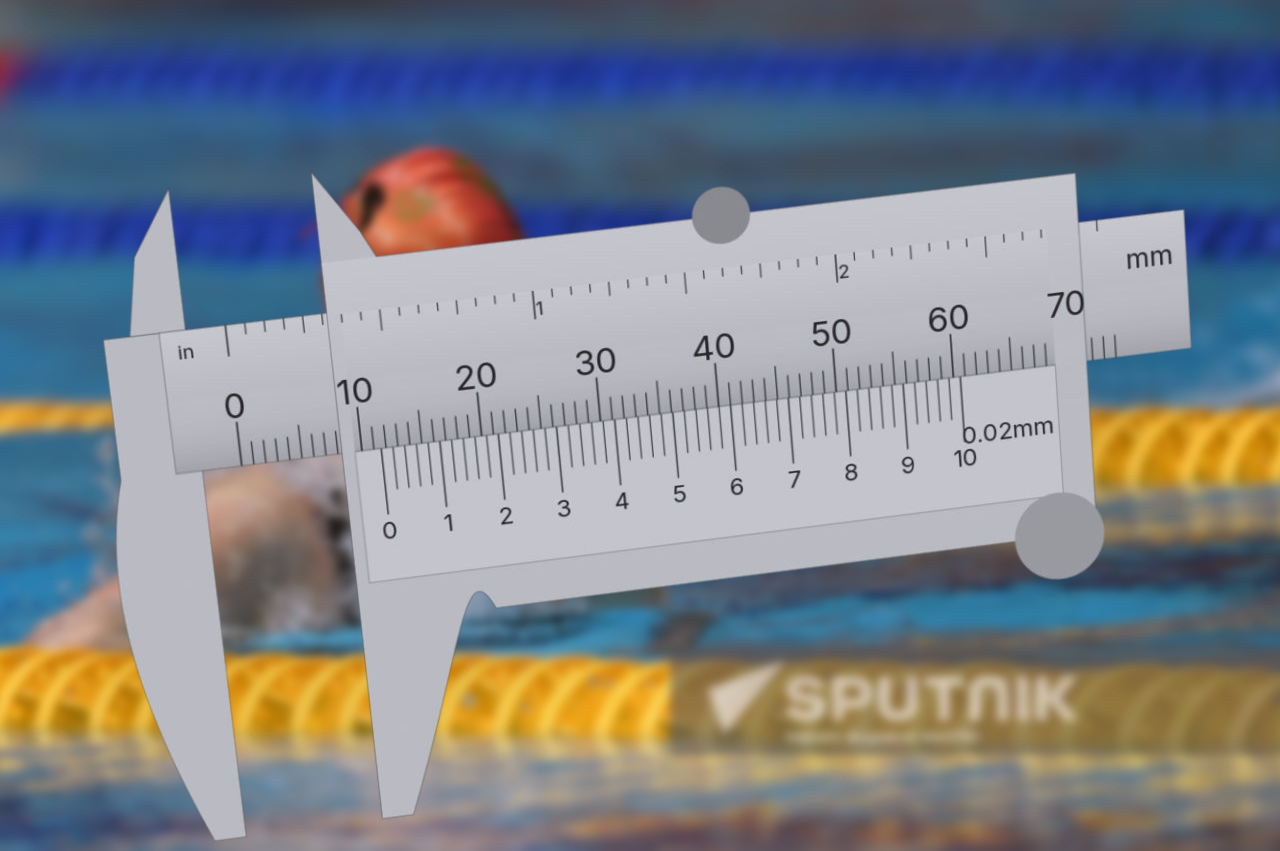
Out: 11.6; mm
